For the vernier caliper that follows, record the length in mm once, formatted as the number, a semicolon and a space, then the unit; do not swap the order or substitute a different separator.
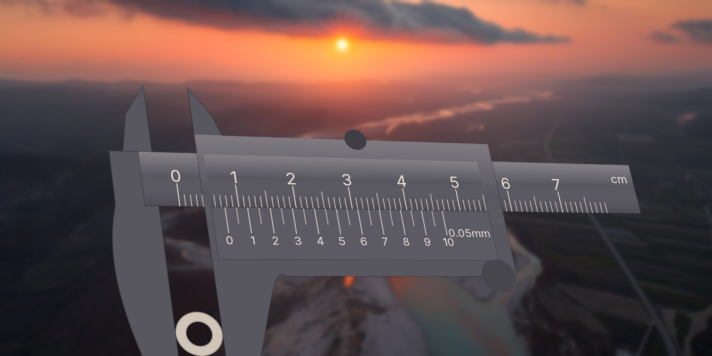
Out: 7.6; mm
